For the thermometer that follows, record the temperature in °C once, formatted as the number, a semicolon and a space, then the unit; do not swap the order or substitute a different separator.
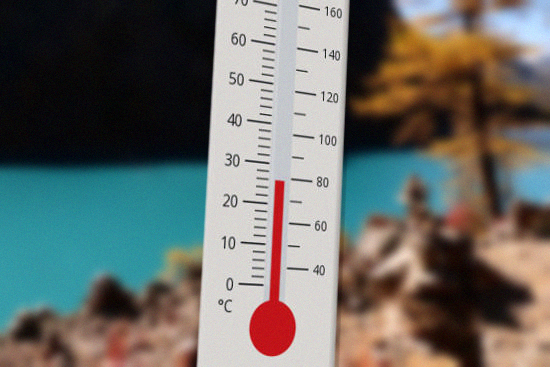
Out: 26; °C
